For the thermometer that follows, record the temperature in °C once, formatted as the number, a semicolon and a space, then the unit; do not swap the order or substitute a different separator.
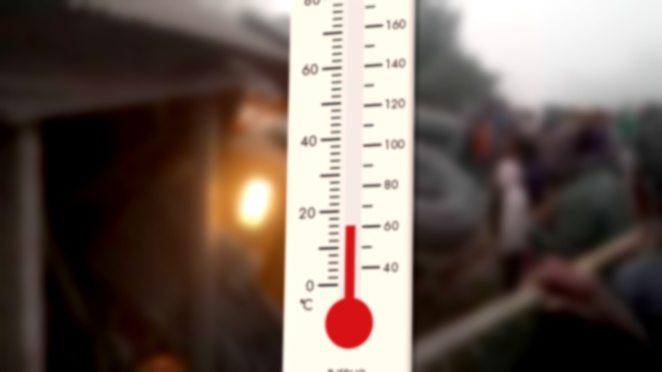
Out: 16; °C
